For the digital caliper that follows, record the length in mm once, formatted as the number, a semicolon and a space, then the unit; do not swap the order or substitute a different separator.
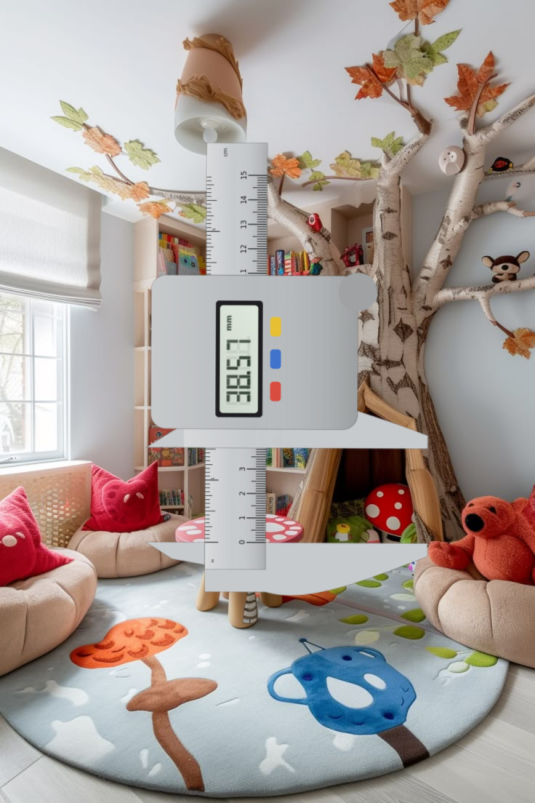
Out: 38.57; mm
